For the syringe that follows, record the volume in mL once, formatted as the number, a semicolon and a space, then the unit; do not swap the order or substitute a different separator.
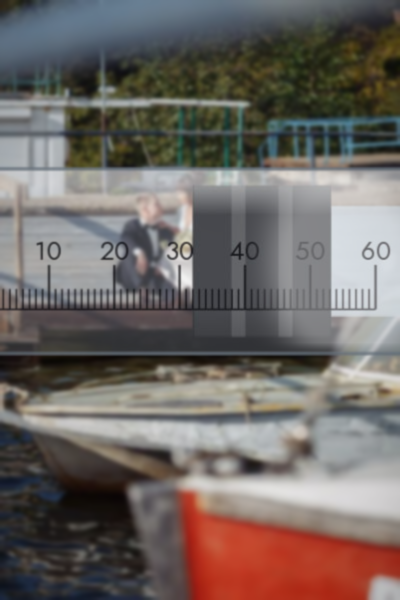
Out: 32; mL
